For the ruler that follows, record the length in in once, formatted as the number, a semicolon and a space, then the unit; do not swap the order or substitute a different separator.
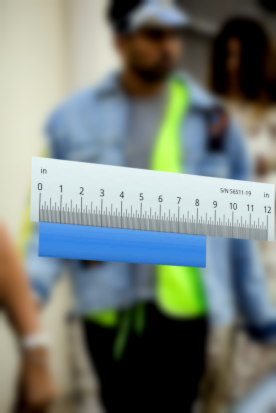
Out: 8.5; in
